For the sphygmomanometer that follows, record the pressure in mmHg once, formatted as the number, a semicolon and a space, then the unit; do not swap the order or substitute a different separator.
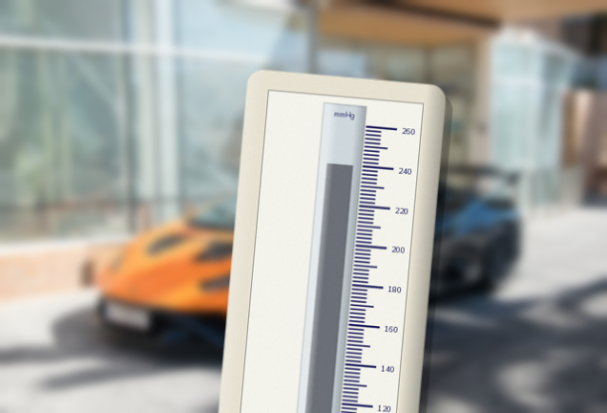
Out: 240; mmHg
